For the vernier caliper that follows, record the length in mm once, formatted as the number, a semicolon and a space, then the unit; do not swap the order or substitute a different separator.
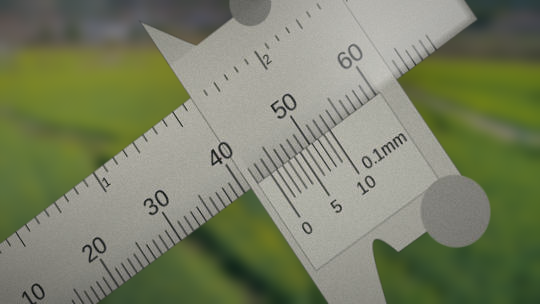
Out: 44.0; mm
